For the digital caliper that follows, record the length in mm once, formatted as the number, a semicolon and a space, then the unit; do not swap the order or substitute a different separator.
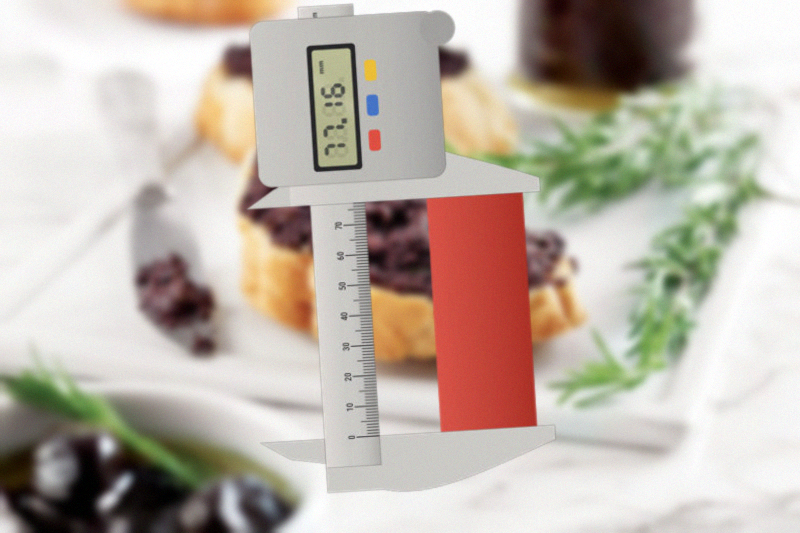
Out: 77.16; mm
